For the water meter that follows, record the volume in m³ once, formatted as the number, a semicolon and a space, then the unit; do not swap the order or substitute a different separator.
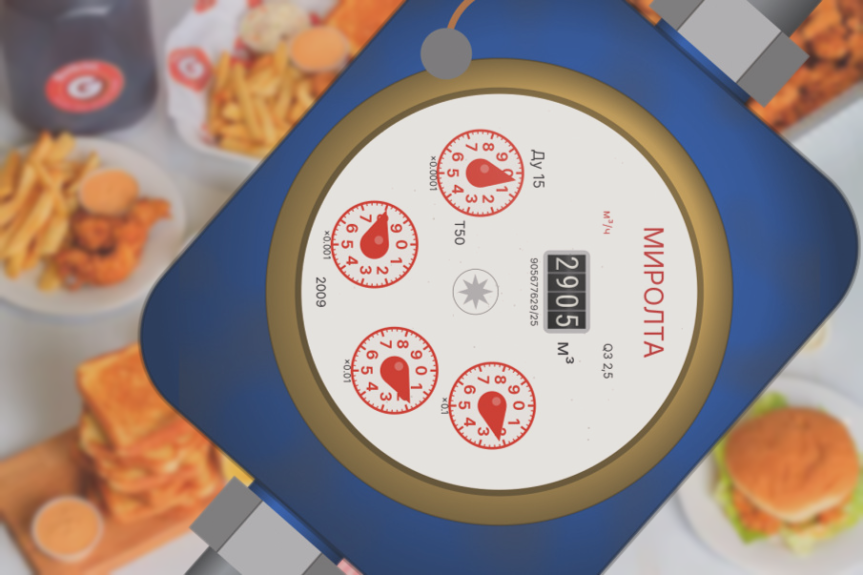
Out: 2905.2180; m³
